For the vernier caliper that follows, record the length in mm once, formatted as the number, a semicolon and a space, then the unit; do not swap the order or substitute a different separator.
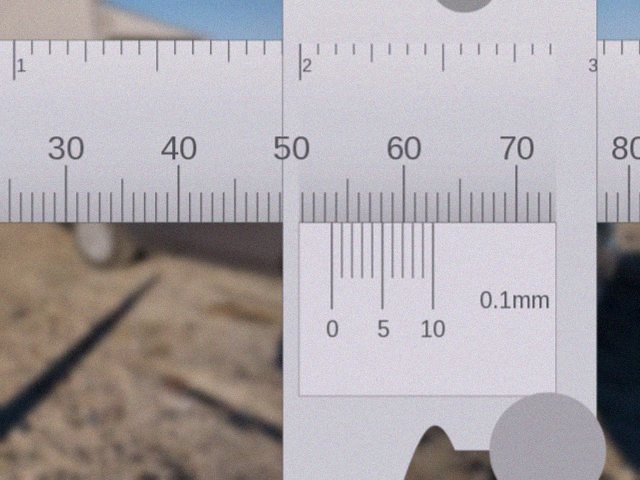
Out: 53.6; mm
